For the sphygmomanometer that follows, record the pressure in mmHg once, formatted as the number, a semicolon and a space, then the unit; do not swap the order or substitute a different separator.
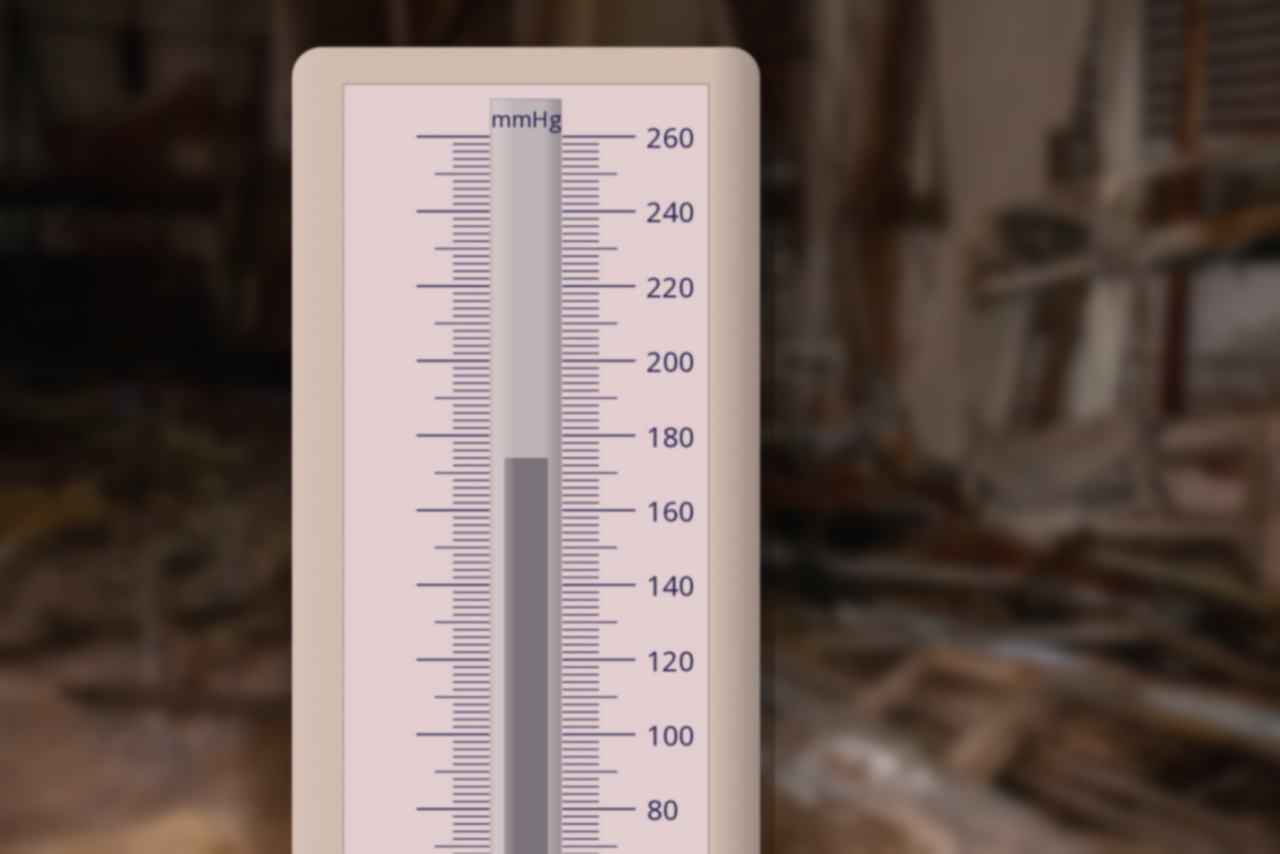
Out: 174; mmHg
